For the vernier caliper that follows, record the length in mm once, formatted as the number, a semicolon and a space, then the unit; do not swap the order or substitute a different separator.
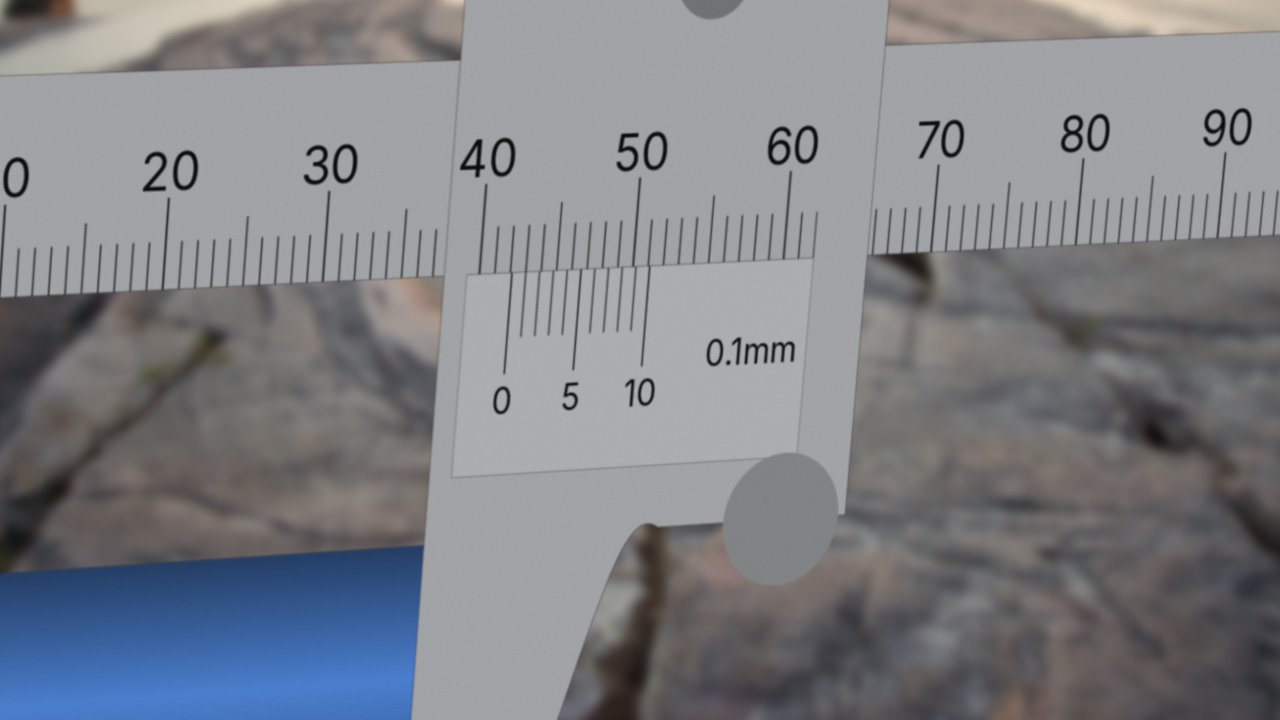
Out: 42.1; mm
